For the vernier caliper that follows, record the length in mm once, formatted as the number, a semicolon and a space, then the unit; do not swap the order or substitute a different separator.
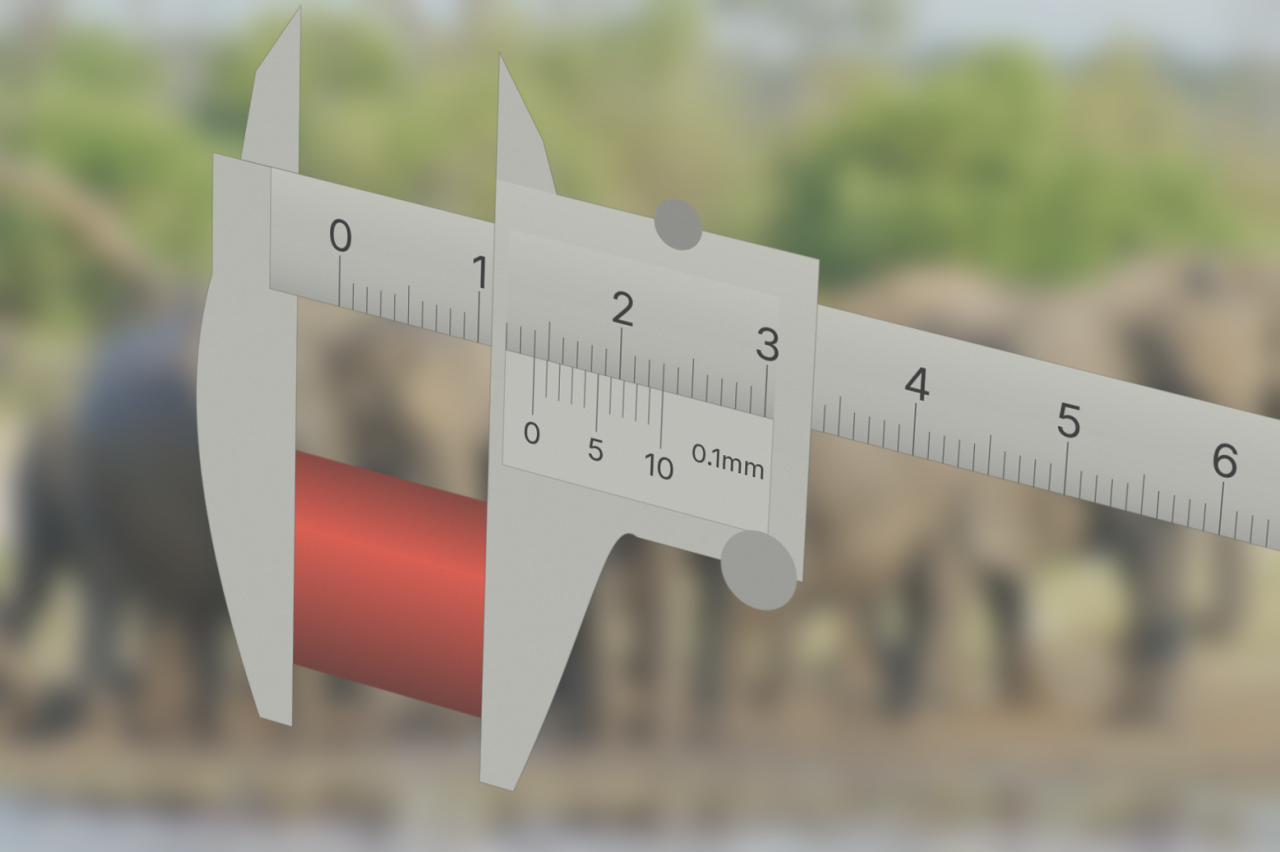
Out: 14.0; mm
